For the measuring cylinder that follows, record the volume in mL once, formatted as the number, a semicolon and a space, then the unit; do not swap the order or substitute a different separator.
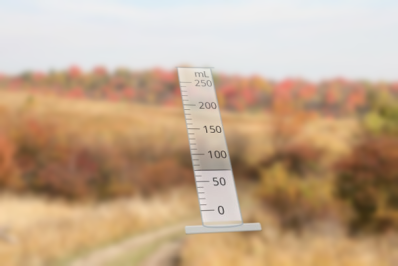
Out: 70; mL
